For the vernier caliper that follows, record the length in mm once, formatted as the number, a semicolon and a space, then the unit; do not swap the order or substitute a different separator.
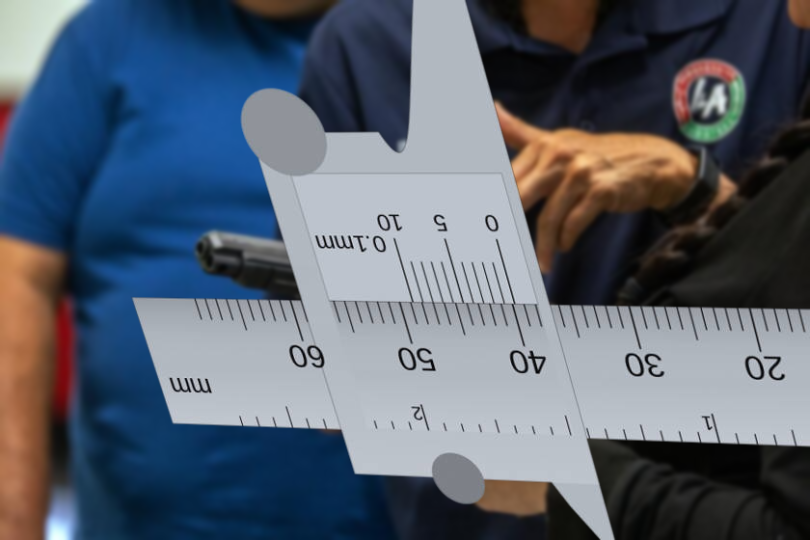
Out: 39.8; mm
